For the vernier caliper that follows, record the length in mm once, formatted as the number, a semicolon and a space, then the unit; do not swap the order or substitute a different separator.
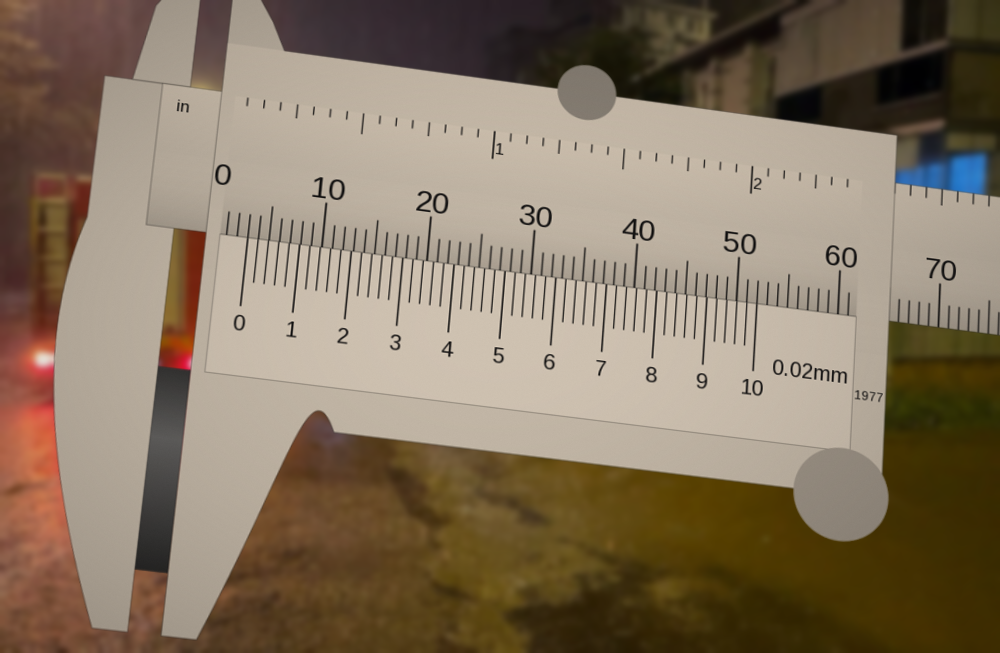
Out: 3.0; mm
